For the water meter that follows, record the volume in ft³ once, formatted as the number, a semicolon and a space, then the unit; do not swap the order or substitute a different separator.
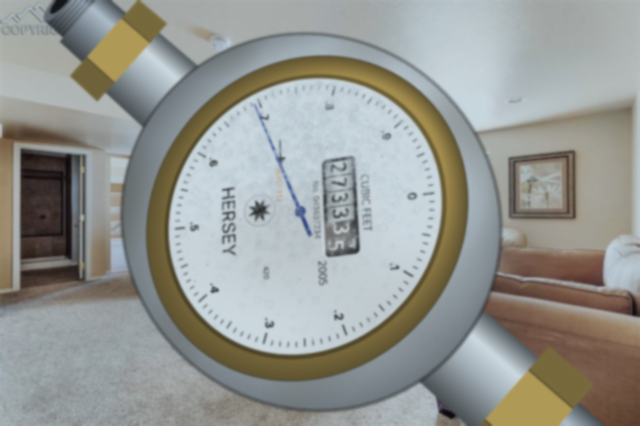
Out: 273334.69; ft³
